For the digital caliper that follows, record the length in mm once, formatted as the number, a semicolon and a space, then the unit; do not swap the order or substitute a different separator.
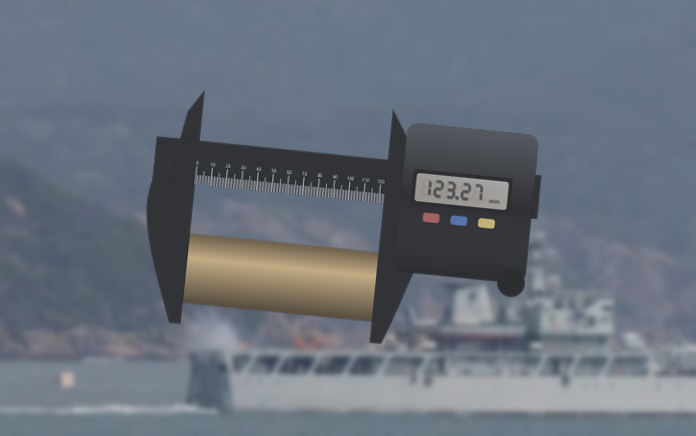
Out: 123.27; mm
